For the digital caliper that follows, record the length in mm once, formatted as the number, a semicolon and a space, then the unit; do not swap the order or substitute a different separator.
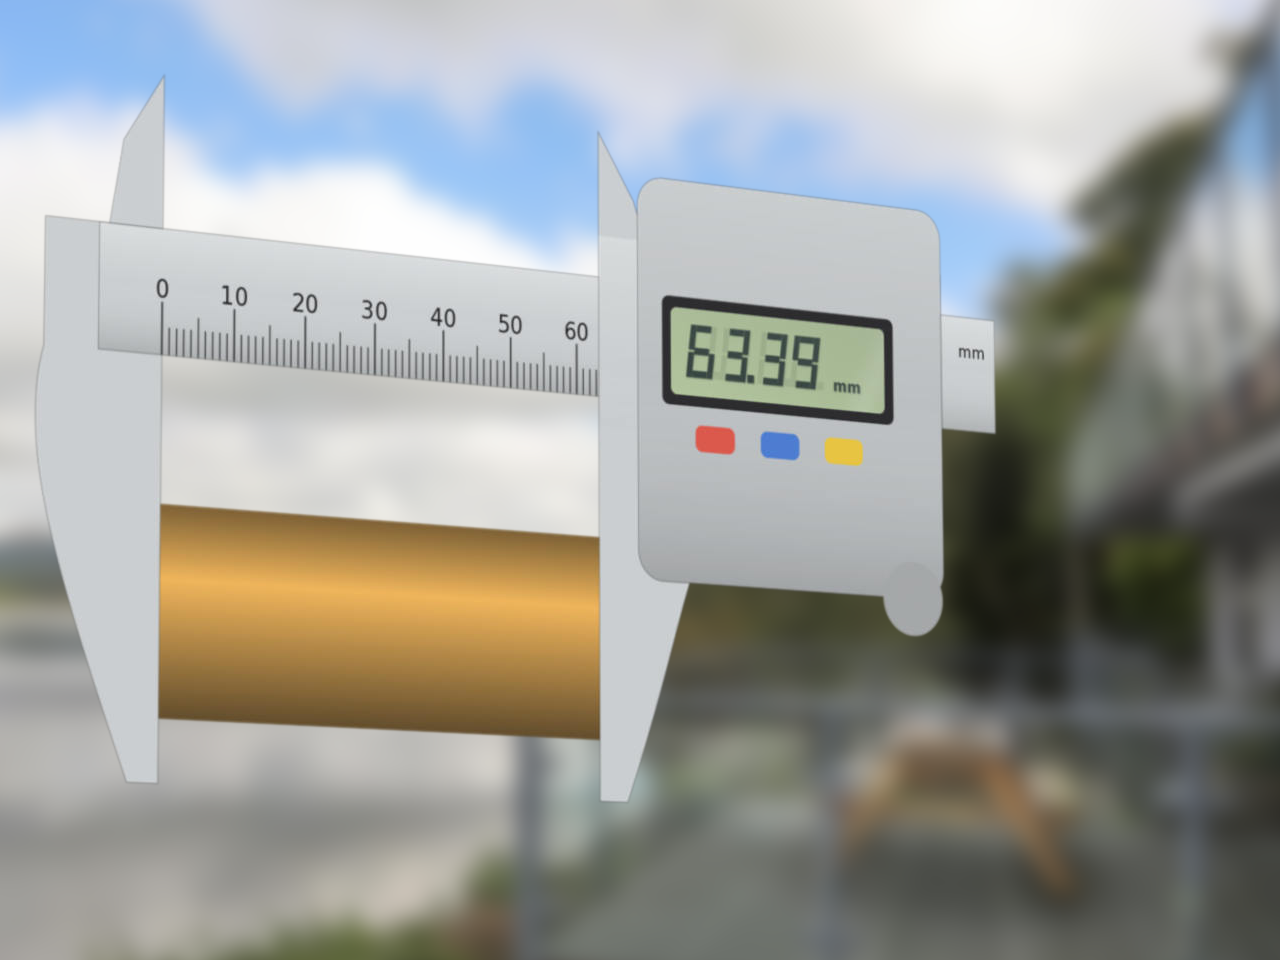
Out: 63.39; mm
